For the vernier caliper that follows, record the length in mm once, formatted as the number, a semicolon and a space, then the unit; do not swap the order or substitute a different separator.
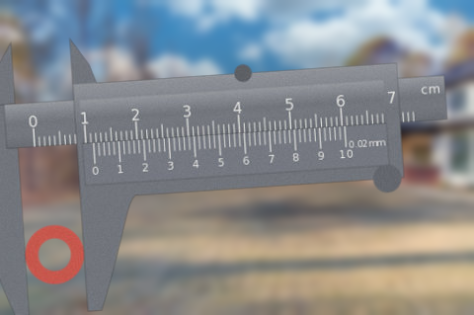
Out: 11.5; mm
